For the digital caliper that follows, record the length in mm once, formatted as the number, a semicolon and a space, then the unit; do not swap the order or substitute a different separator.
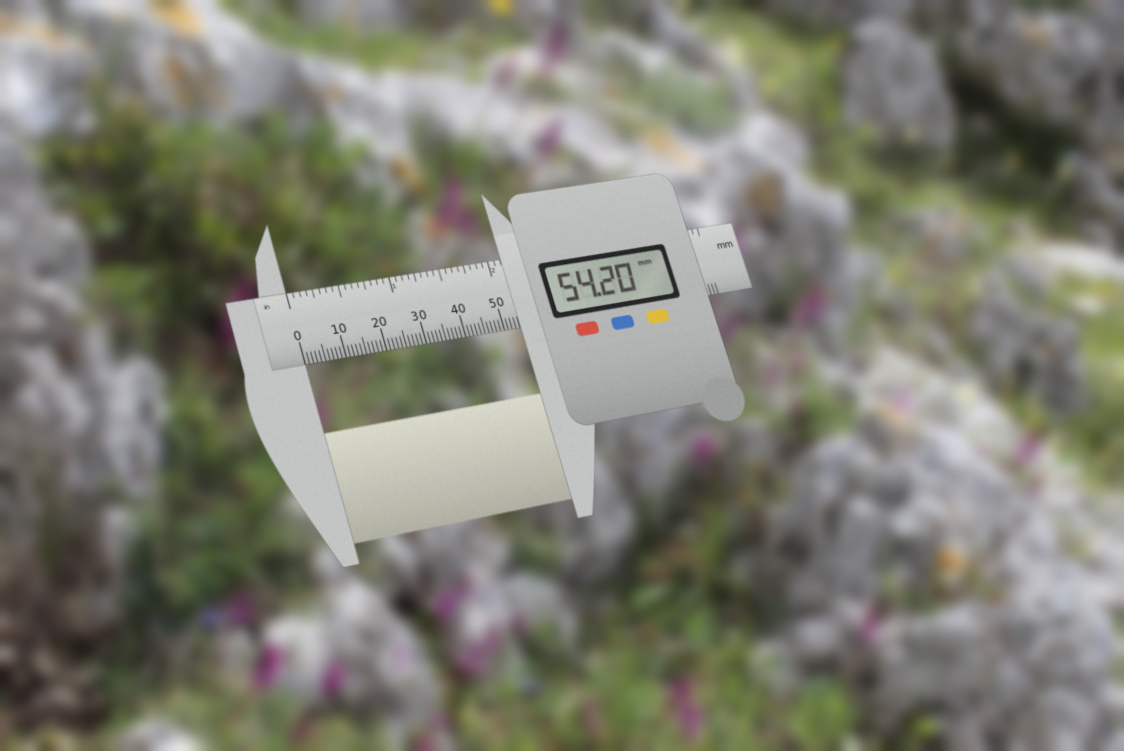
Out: 54.20; mm
